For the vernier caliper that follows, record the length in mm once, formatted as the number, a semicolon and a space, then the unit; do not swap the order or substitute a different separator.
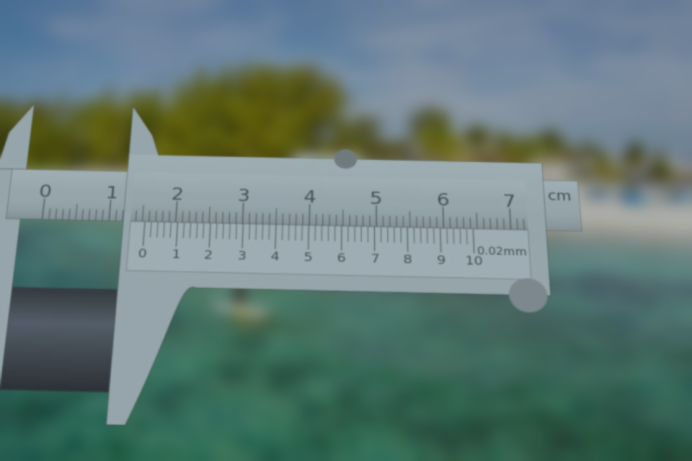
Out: 15.4; mm
